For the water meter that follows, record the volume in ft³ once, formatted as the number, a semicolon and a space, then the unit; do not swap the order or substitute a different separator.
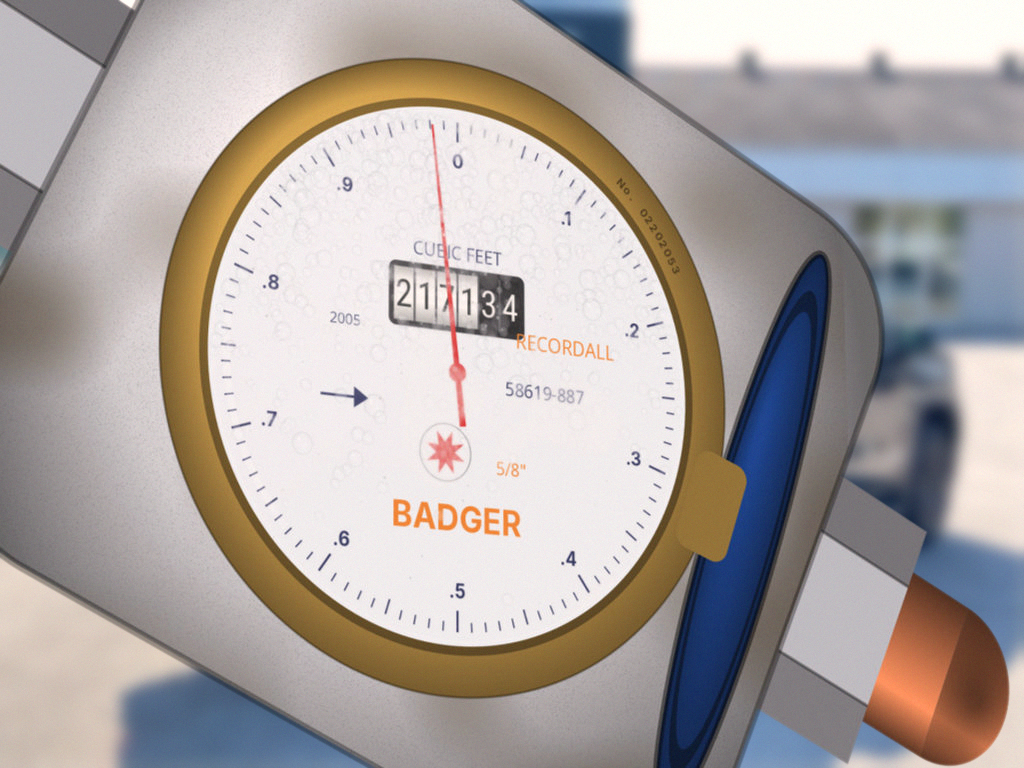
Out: 217133.98; ft³
